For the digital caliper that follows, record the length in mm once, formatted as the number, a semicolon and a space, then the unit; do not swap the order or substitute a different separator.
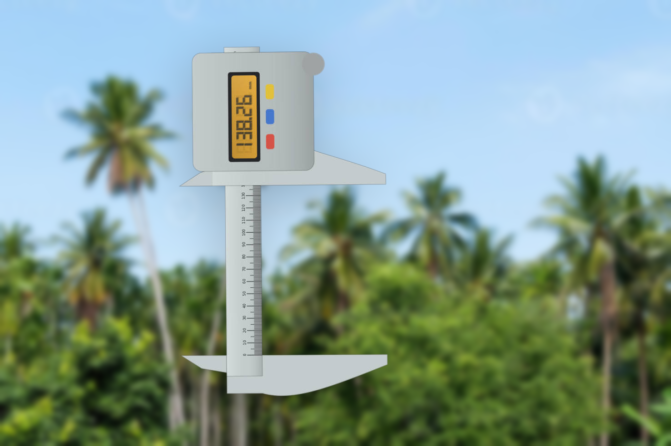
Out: 138.26; mm
